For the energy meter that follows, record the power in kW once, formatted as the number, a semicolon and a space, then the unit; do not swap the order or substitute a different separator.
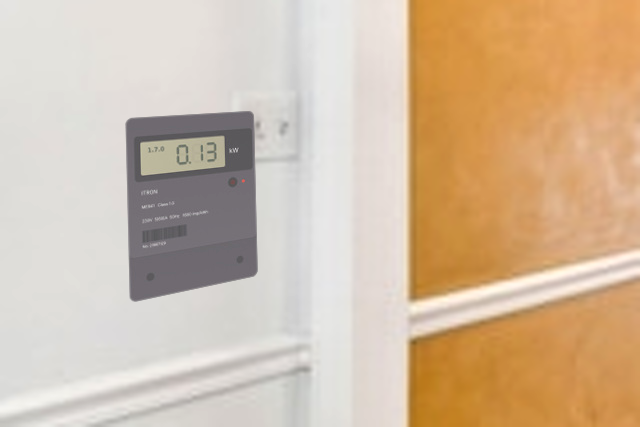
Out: 0.13; kW
